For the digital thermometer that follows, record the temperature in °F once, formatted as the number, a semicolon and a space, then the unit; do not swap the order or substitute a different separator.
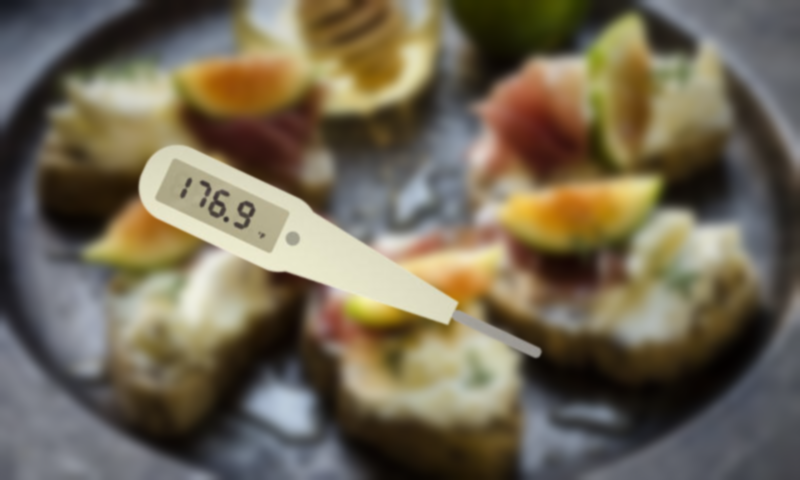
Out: 176.9; °F
